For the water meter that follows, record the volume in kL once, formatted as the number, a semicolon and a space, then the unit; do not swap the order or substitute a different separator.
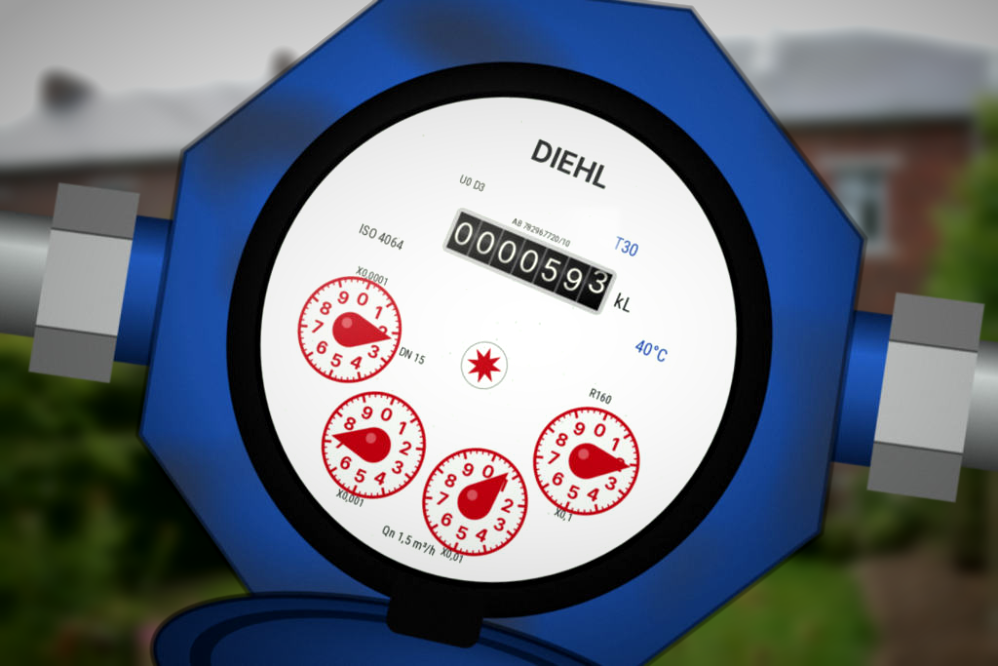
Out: 593.2072; kL
